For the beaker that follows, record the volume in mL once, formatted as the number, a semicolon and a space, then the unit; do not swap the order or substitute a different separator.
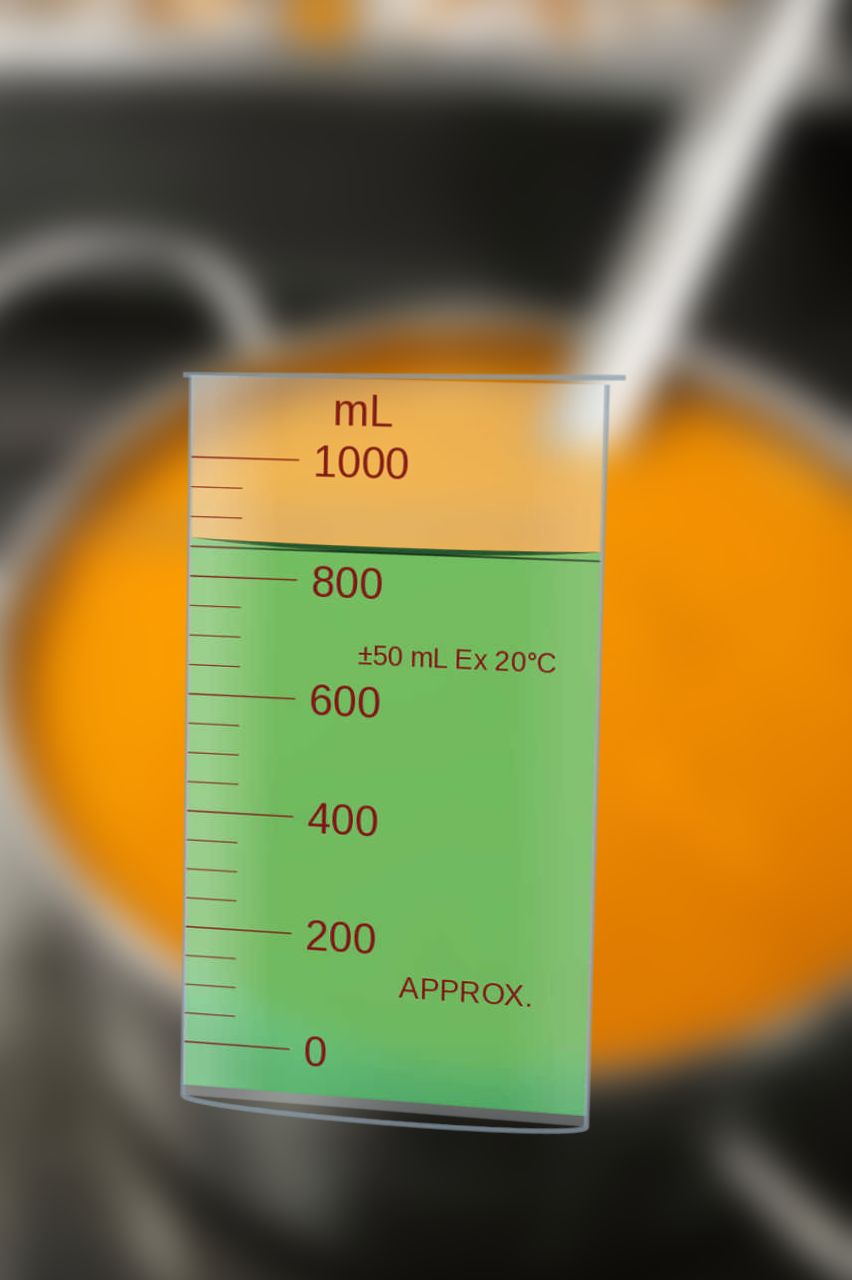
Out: 850; mL
